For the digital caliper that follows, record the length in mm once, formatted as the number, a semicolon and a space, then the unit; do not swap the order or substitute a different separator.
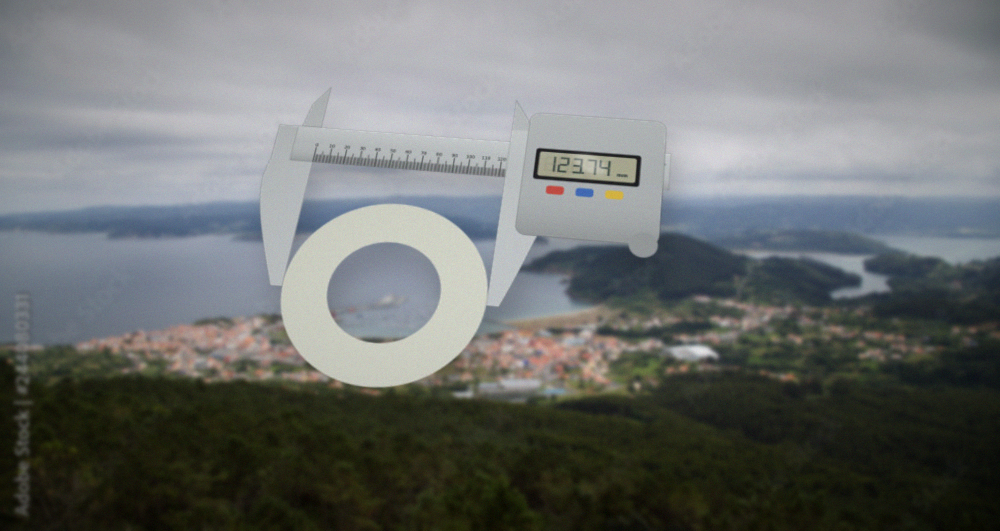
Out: 123.74; mm
